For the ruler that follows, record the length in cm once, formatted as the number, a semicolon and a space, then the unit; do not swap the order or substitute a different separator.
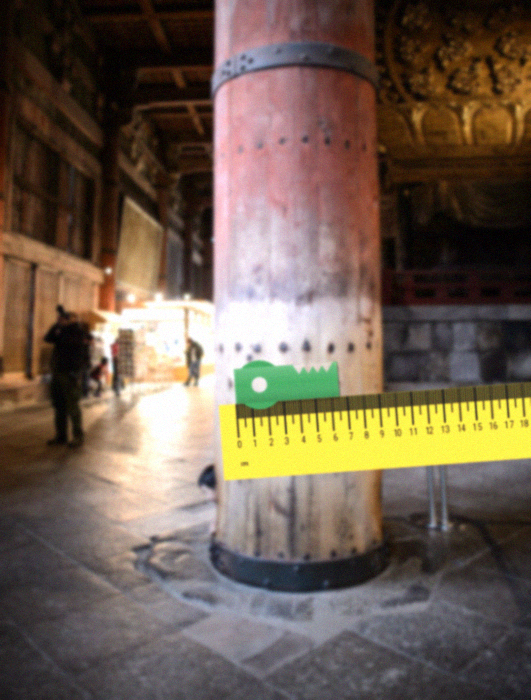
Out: 6.5; cm
